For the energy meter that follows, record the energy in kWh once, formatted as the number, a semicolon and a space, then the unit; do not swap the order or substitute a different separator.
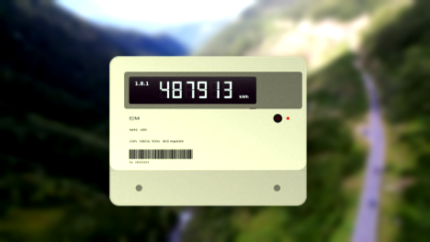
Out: 487913; kWh
